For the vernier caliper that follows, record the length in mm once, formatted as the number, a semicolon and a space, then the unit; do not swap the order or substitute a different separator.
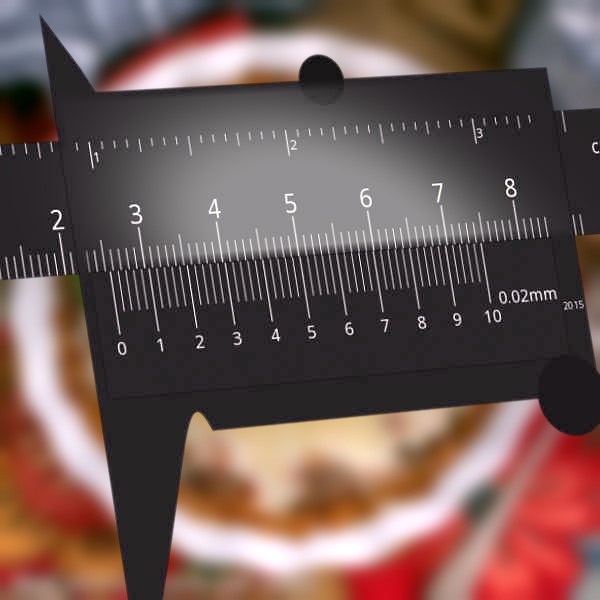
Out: 25.6; mm
